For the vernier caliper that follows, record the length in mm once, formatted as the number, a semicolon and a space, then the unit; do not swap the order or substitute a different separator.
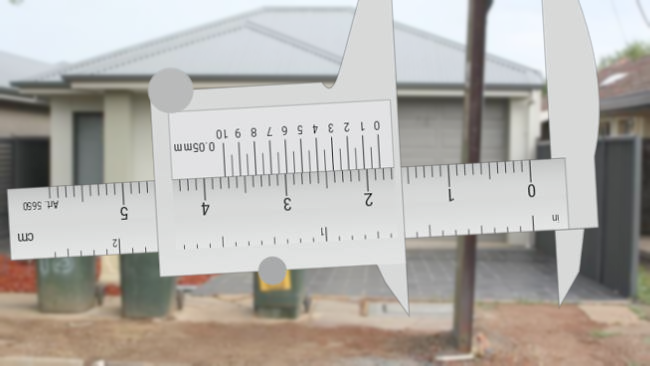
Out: 18.4; mm
